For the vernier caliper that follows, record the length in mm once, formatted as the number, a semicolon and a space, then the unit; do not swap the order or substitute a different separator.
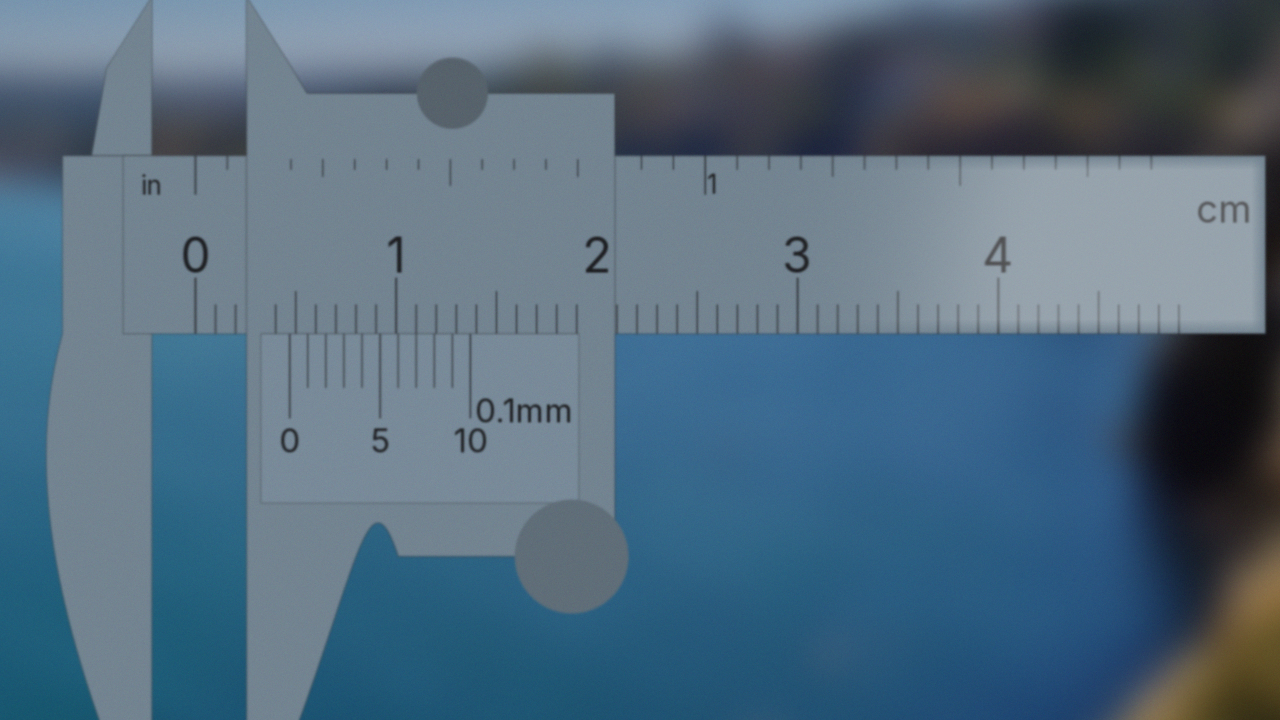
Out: 4.7; mm
